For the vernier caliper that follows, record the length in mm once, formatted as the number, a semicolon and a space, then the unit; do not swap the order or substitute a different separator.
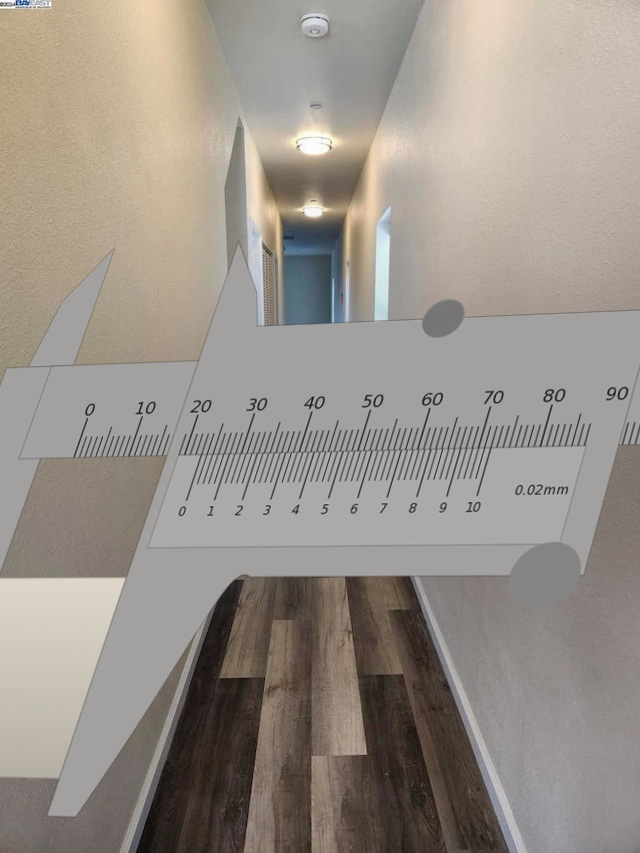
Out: 23.0; mm
